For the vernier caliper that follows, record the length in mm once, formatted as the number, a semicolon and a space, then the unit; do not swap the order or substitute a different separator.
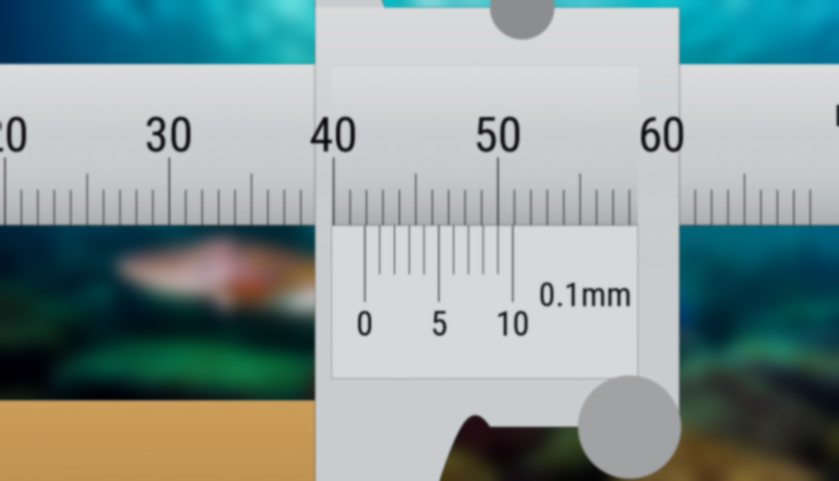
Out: 41.9; mm
